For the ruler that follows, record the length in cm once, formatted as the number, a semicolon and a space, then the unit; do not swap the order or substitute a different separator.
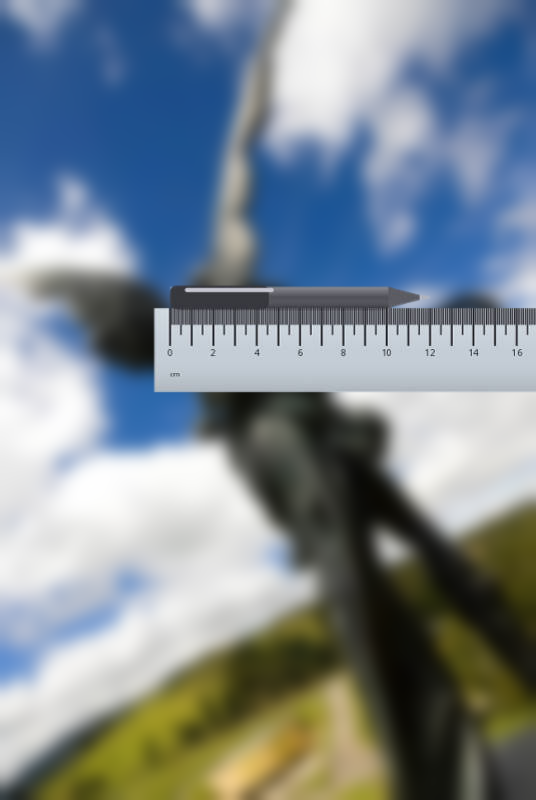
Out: 12; cm
